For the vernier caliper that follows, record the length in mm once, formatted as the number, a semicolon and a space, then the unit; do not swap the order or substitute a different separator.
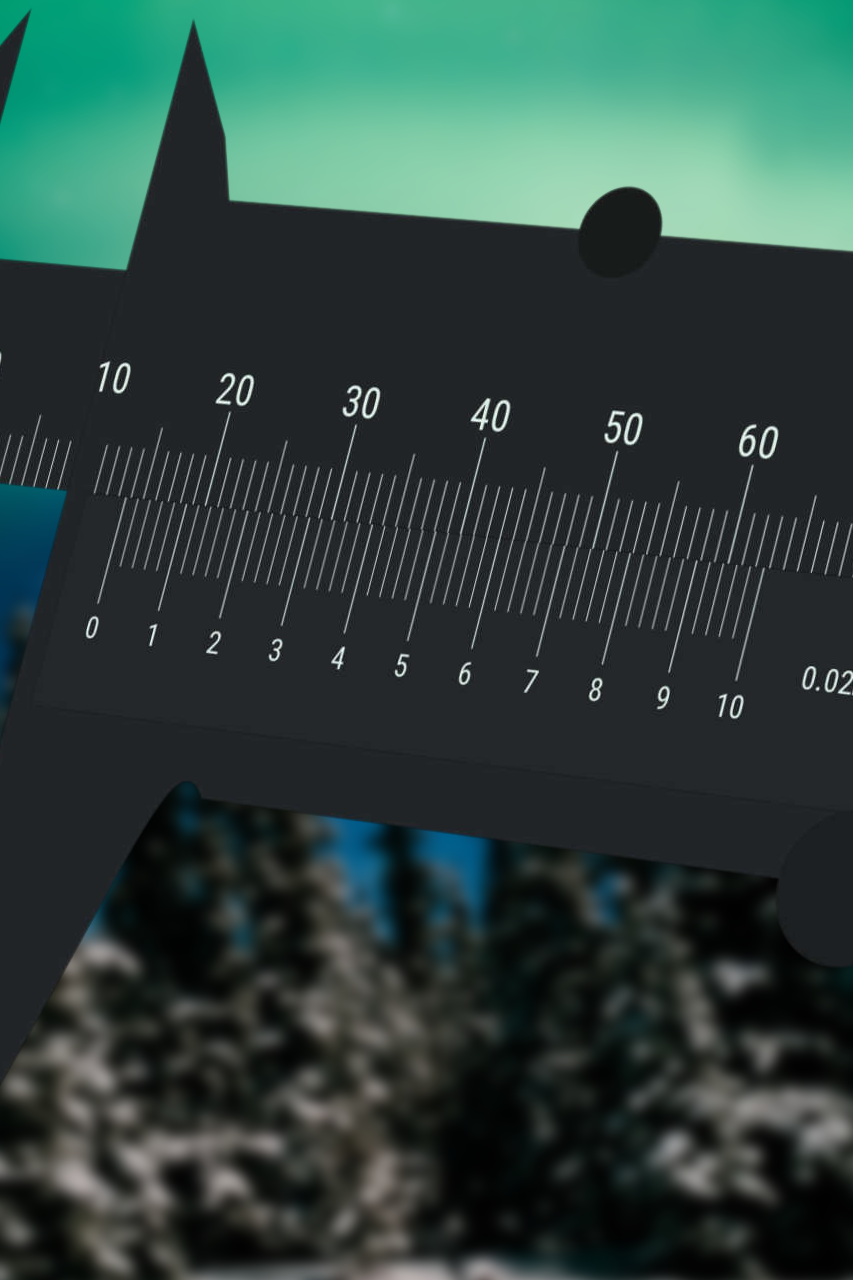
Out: 13.6; mm
